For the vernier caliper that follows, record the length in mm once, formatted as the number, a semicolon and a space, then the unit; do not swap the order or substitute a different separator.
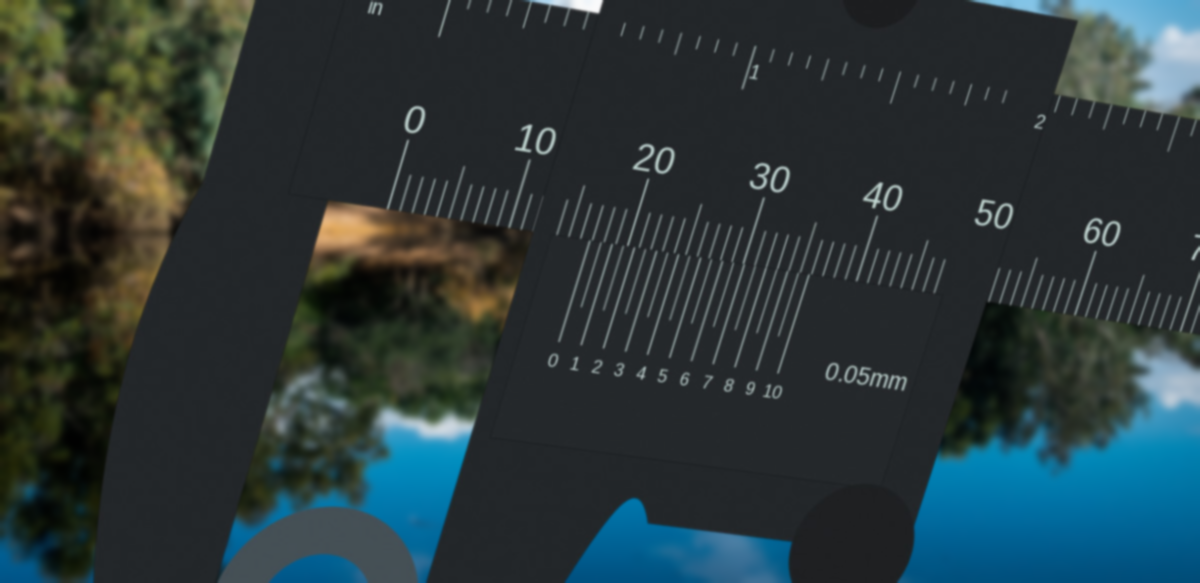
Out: 16.8; mm
